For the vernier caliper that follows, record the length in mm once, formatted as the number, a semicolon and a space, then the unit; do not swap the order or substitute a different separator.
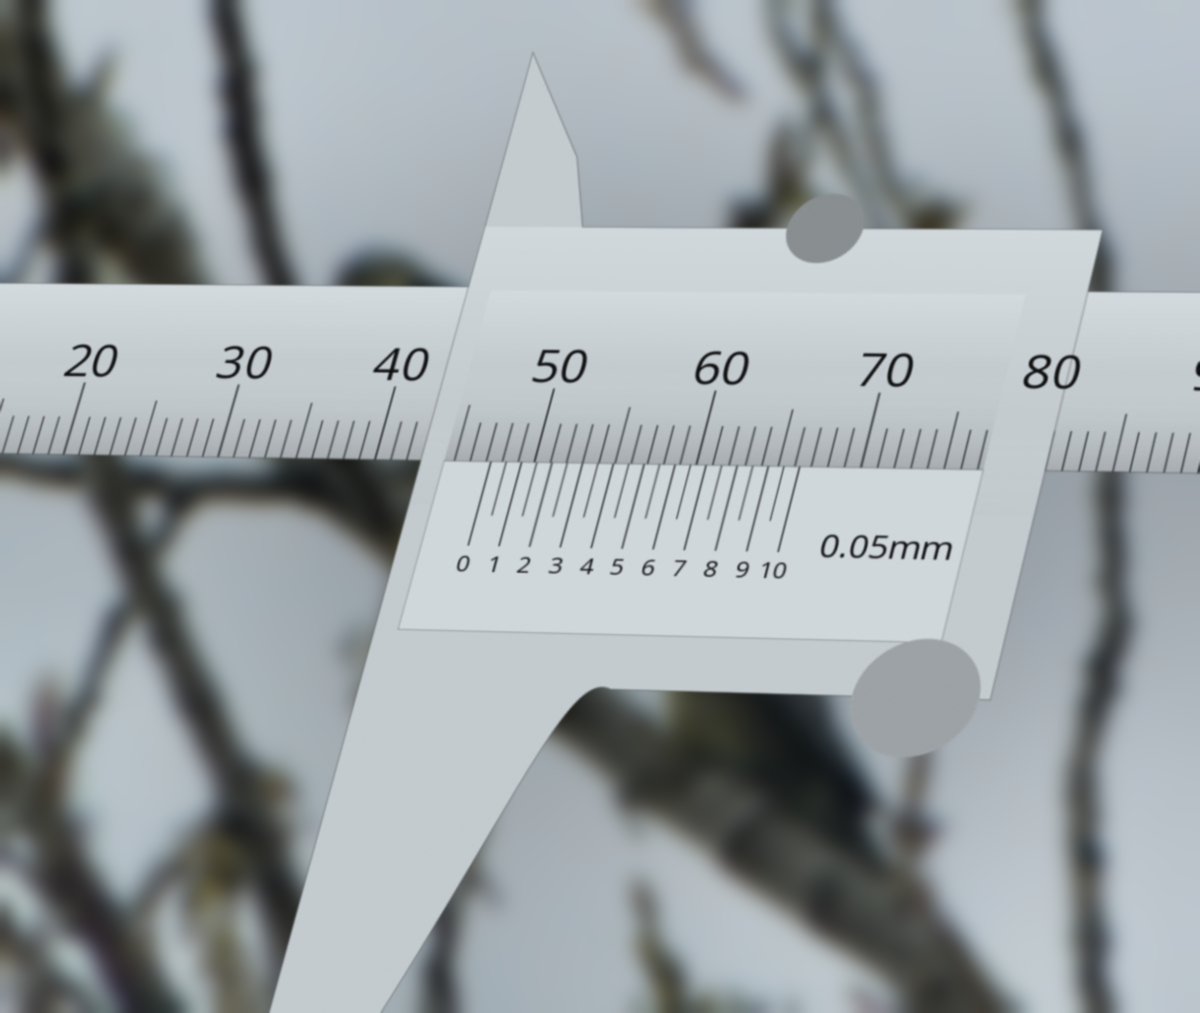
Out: 47.3; mm
